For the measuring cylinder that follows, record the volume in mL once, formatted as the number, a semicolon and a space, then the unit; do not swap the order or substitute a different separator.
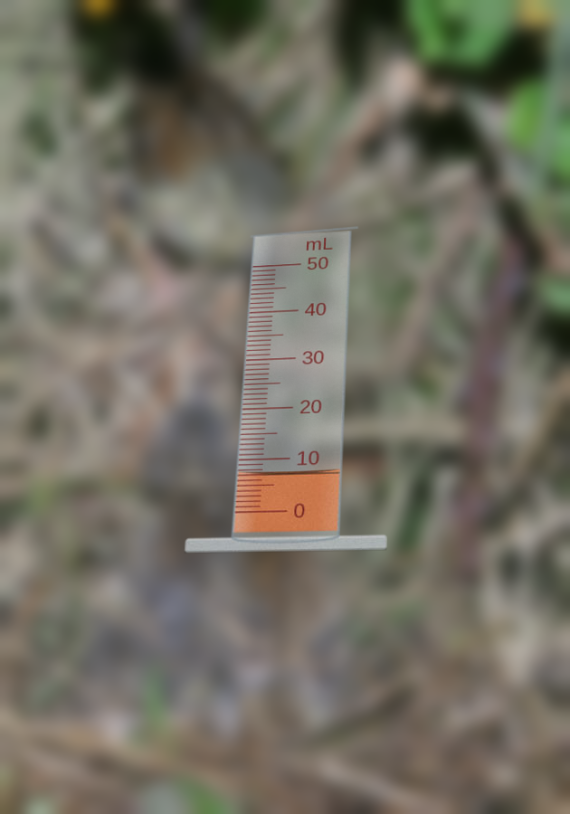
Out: 7; mL
